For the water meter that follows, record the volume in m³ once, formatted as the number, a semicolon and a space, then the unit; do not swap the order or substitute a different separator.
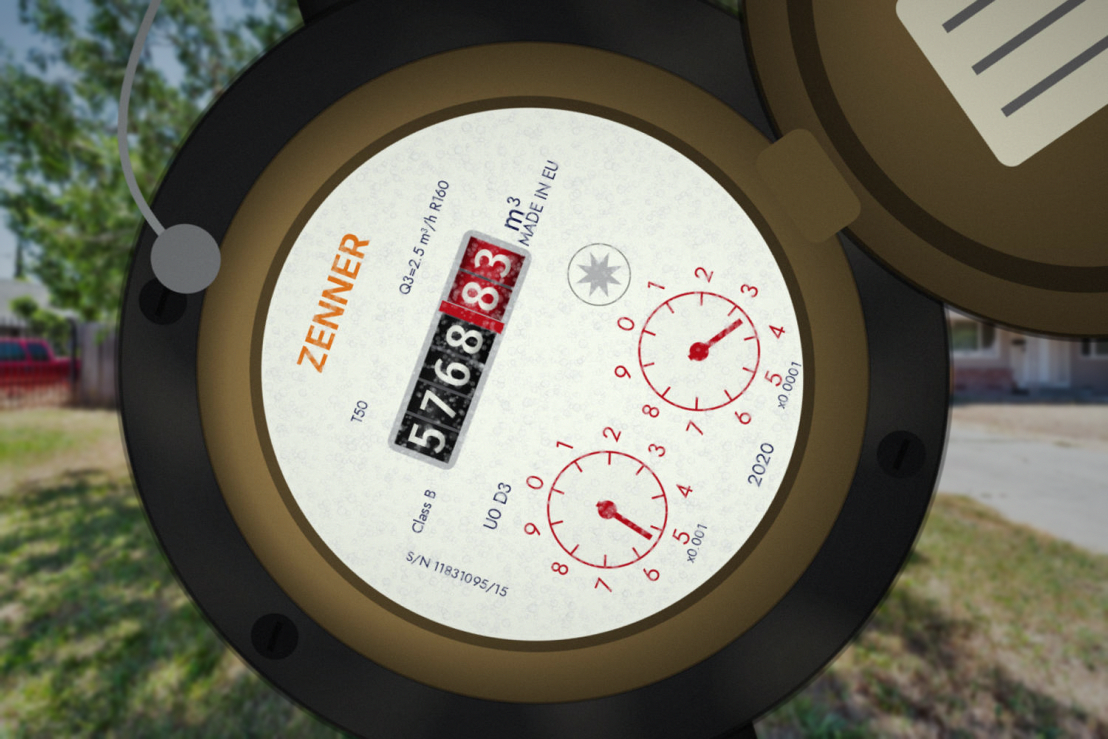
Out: 5768.8353; m³
